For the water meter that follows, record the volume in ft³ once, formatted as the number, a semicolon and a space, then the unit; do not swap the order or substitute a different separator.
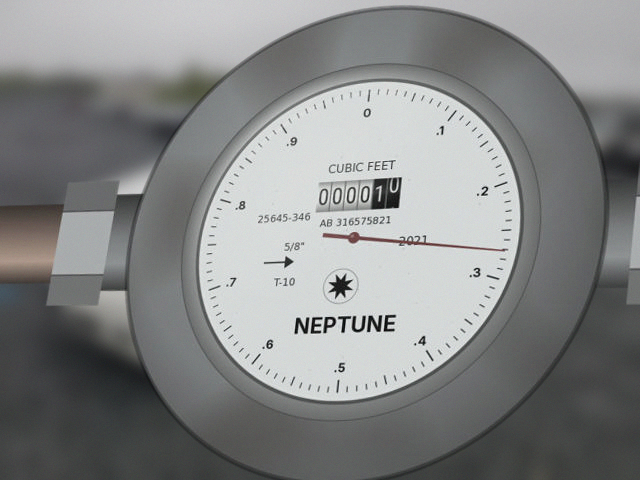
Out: 10.27; ft³
